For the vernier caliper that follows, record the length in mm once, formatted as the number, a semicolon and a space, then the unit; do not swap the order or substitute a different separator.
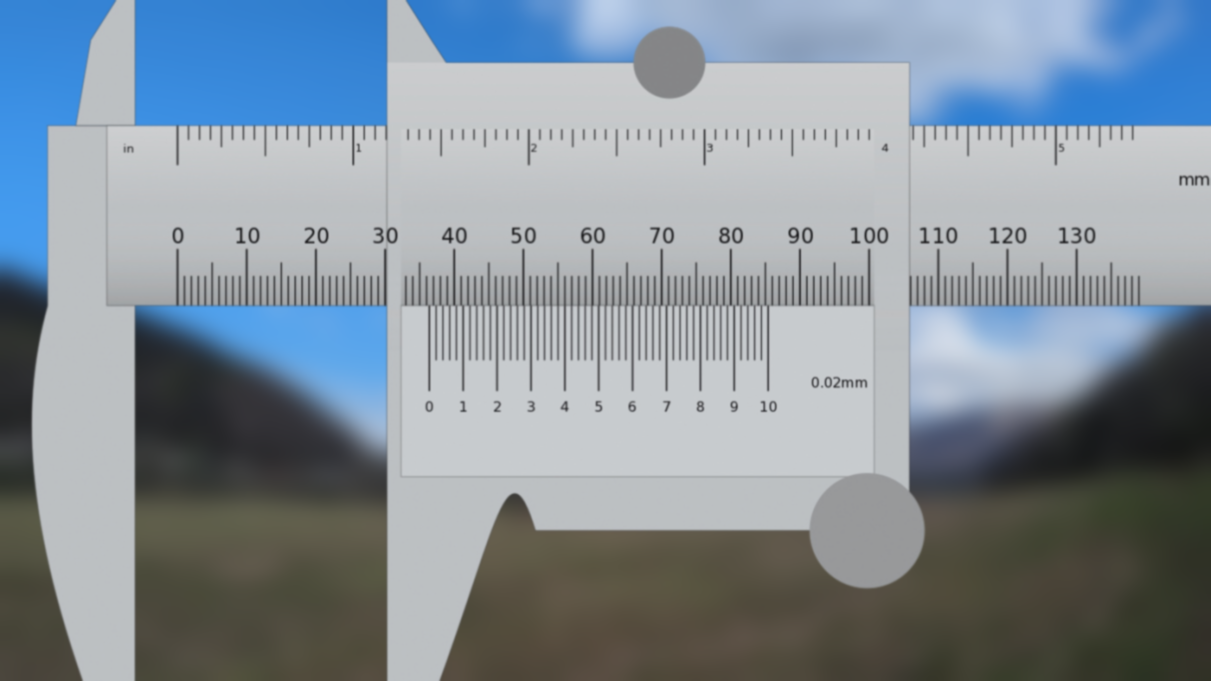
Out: 36.4; mm
